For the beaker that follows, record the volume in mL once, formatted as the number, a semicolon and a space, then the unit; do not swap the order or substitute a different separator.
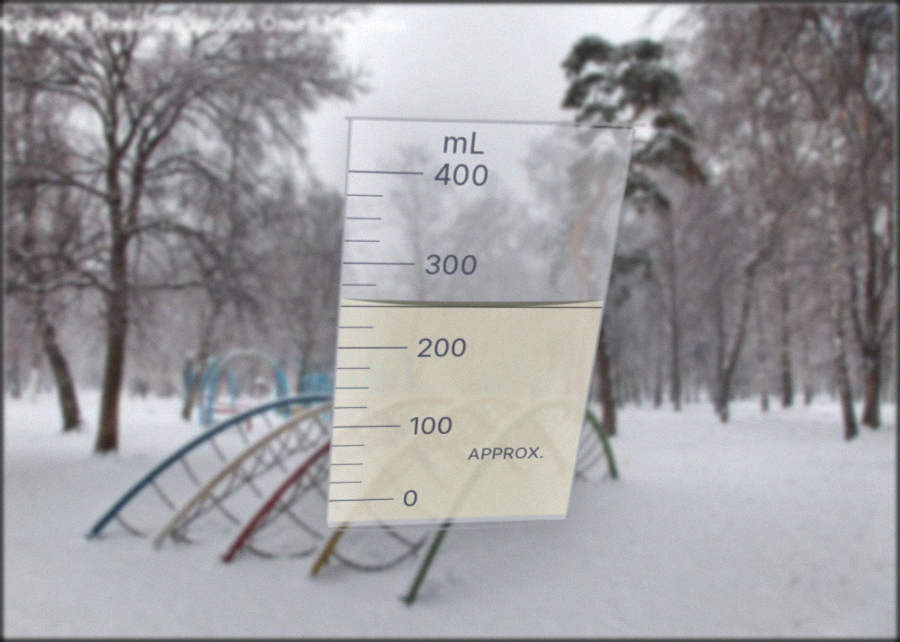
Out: 250; mL
